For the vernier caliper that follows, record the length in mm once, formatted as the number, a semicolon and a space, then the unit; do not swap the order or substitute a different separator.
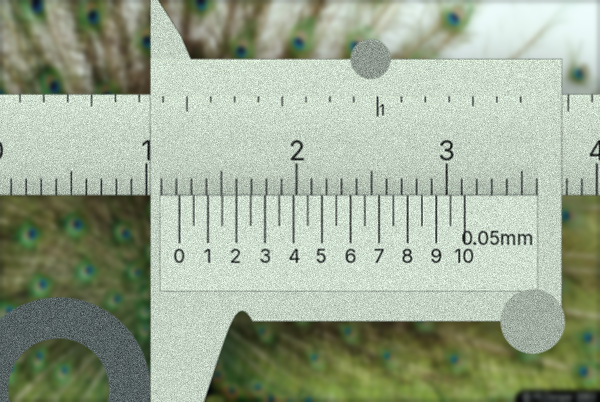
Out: 12.2; mm
